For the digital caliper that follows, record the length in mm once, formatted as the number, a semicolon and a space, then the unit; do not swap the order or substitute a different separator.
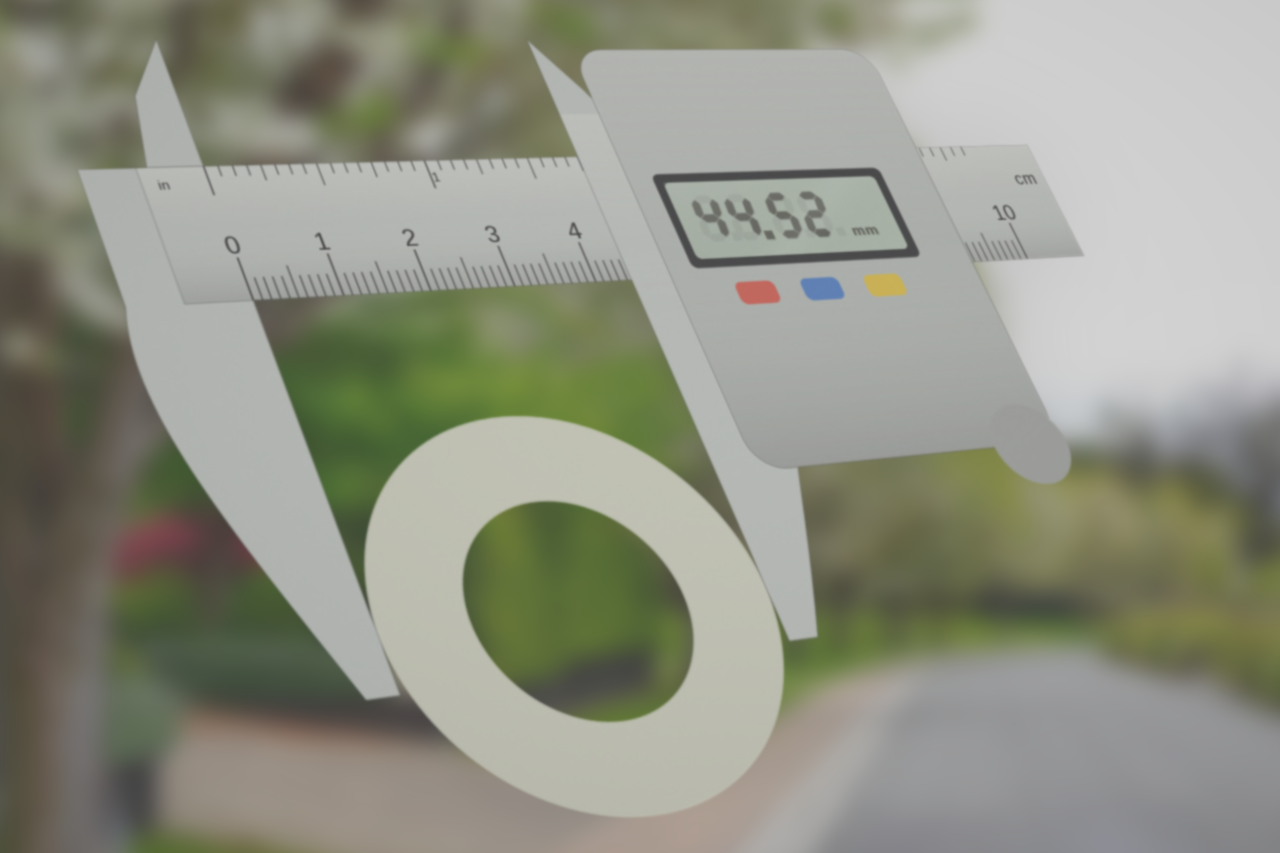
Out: 44.52; mm
